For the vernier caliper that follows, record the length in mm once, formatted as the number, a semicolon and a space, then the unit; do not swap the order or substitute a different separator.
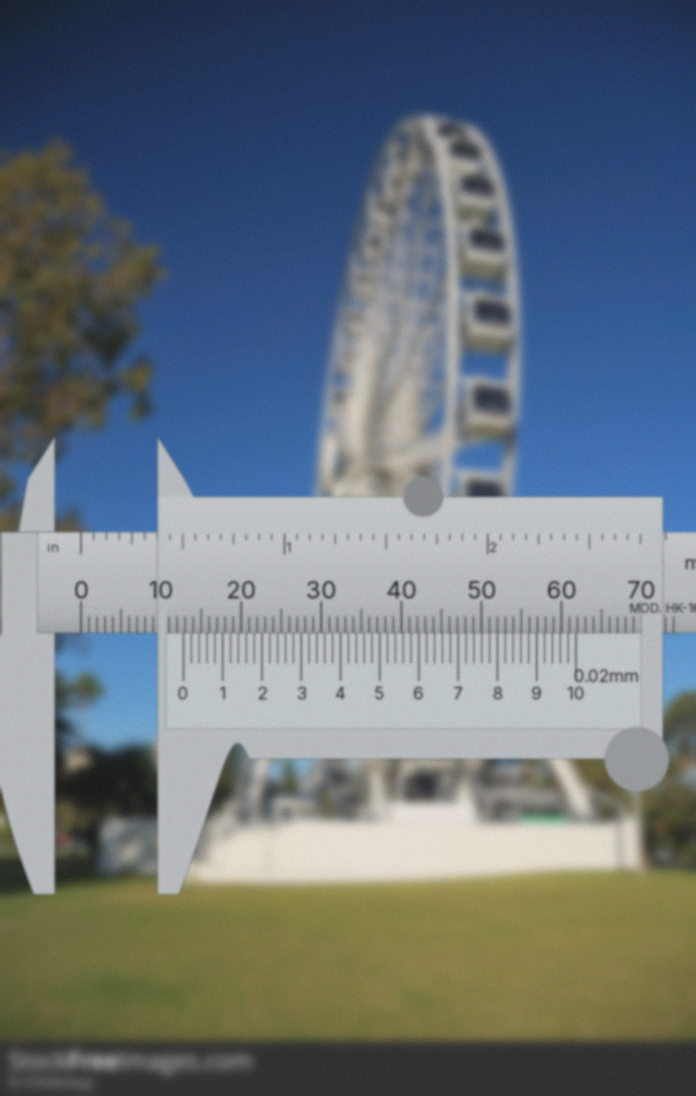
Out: 12.8; mm
